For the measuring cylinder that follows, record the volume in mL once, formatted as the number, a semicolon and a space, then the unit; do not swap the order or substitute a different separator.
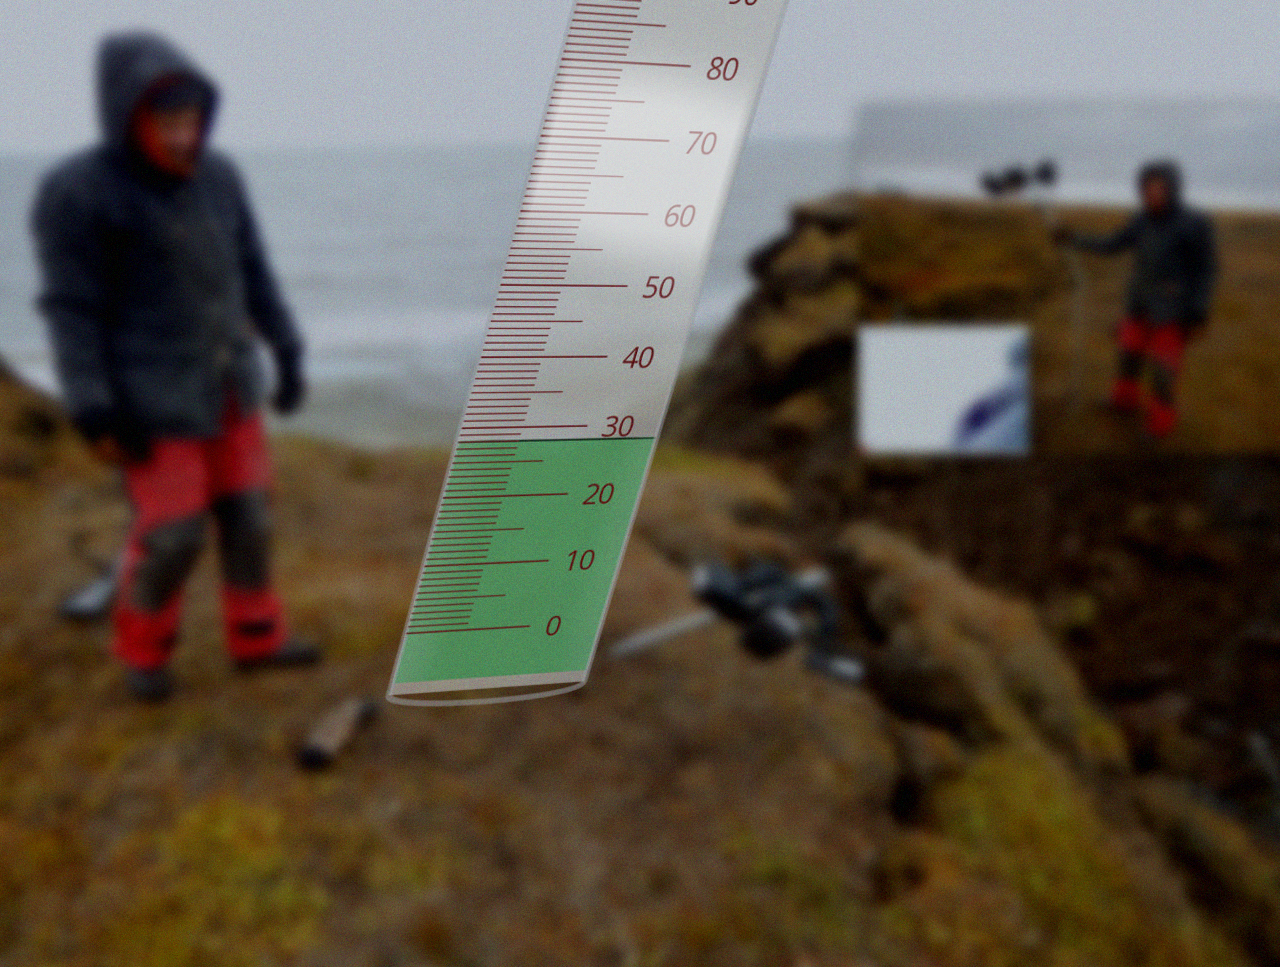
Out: 28; mL
